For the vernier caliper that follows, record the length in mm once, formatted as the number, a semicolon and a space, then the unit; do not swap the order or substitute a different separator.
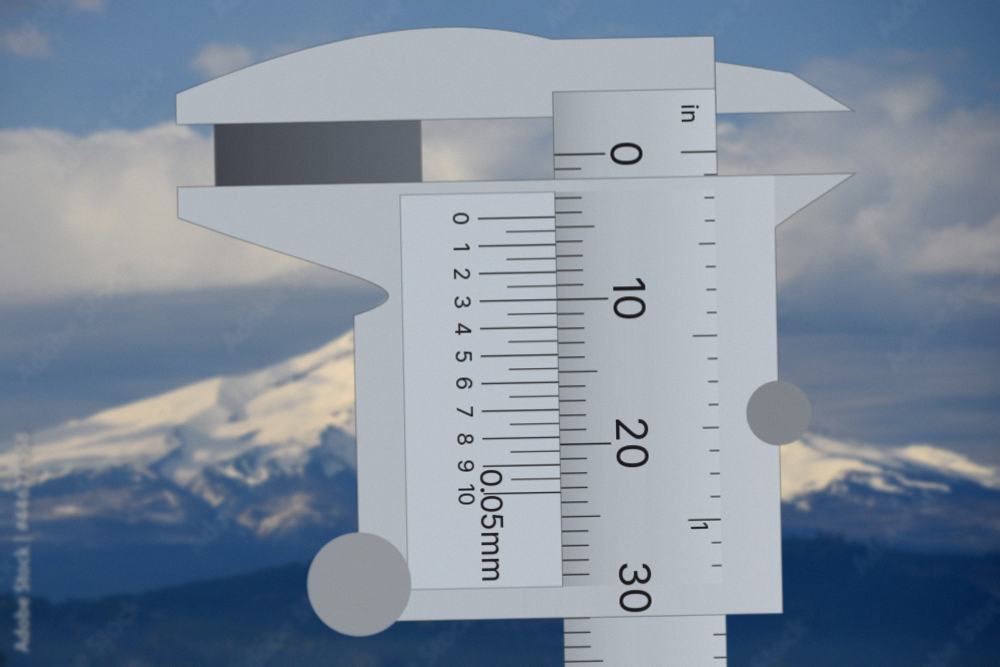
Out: 4.3; mm
